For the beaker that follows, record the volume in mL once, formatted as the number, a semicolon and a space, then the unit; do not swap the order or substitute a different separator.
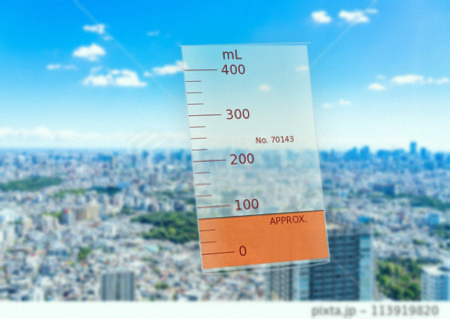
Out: 75; mL
